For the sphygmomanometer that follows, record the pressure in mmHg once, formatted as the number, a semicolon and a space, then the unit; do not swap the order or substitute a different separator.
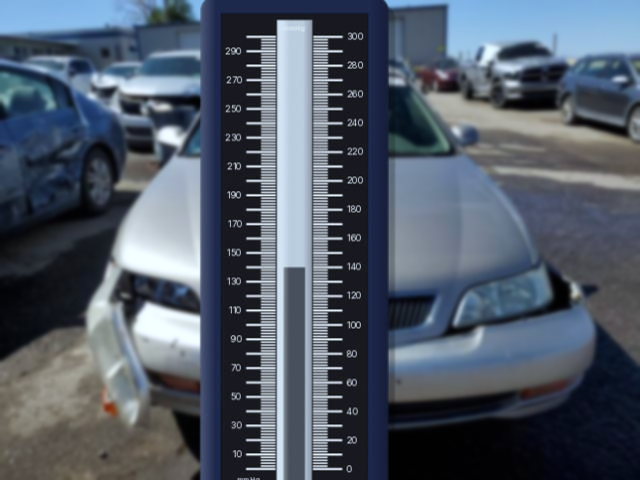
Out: 140; mmHg
